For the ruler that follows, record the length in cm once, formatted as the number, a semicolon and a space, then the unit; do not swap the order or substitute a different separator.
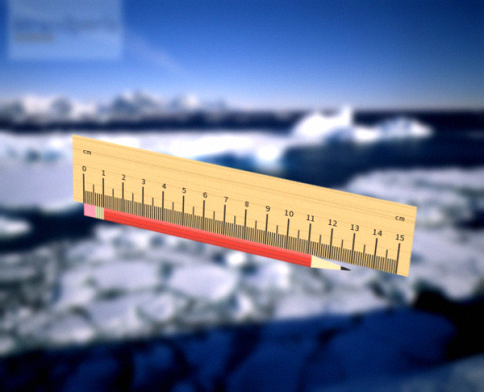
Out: 13; cm
